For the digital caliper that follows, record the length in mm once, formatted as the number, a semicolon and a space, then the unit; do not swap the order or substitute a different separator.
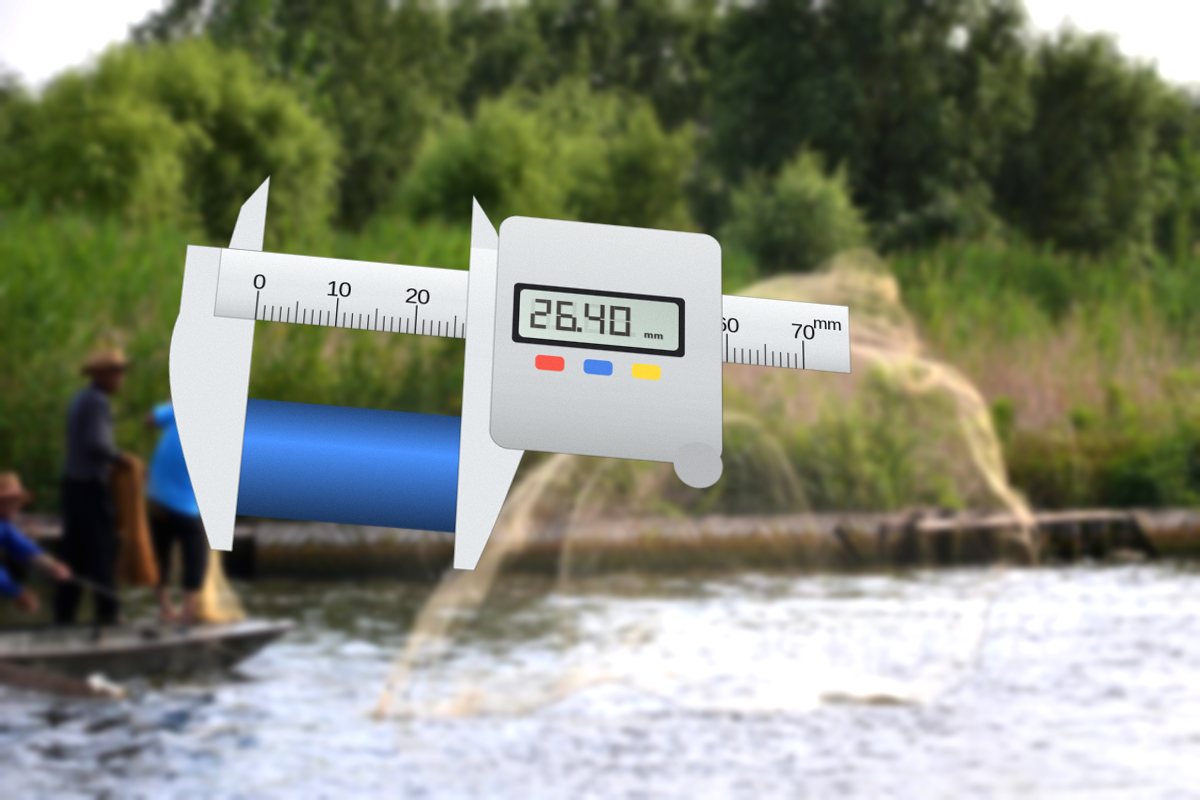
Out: 26.40; mm
